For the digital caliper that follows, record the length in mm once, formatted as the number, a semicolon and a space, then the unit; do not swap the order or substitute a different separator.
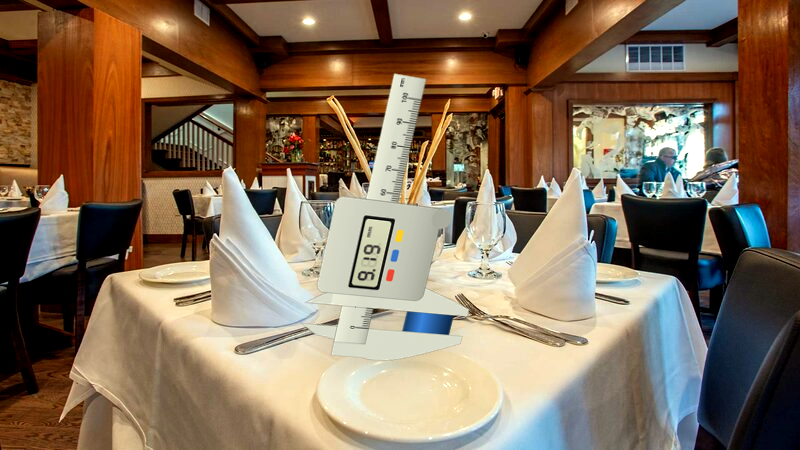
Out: 9.19; mm
